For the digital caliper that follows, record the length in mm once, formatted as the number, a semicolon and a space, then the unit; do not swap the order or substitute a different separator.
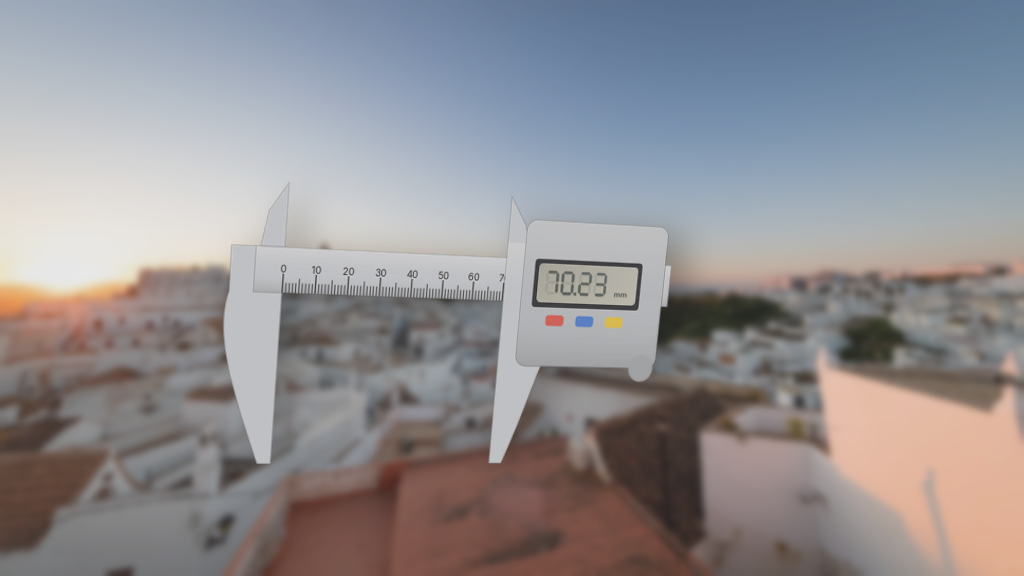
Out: 70.23; mm
